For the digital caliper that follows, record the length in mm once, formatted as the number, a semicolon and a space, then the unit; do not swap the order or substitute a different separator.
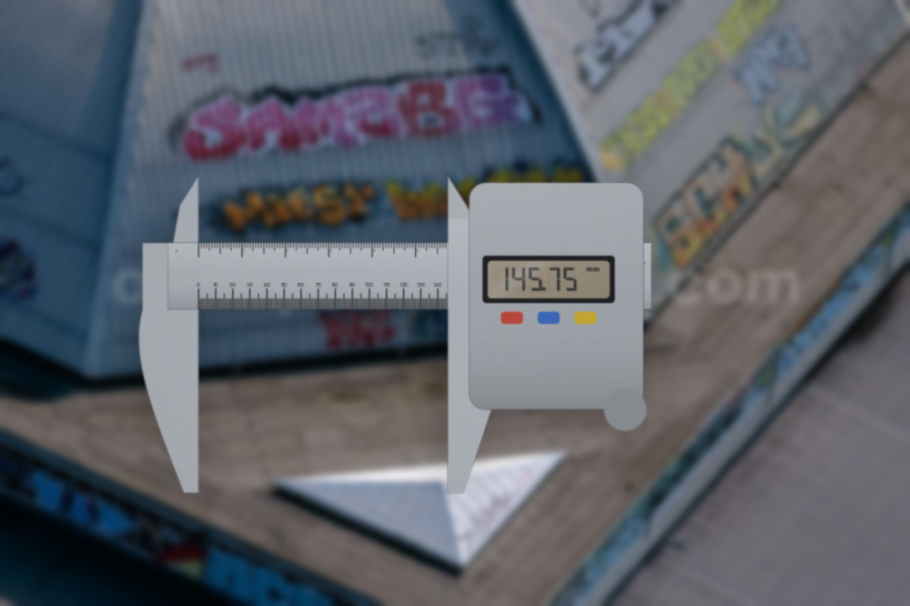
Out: 145.75; mm
